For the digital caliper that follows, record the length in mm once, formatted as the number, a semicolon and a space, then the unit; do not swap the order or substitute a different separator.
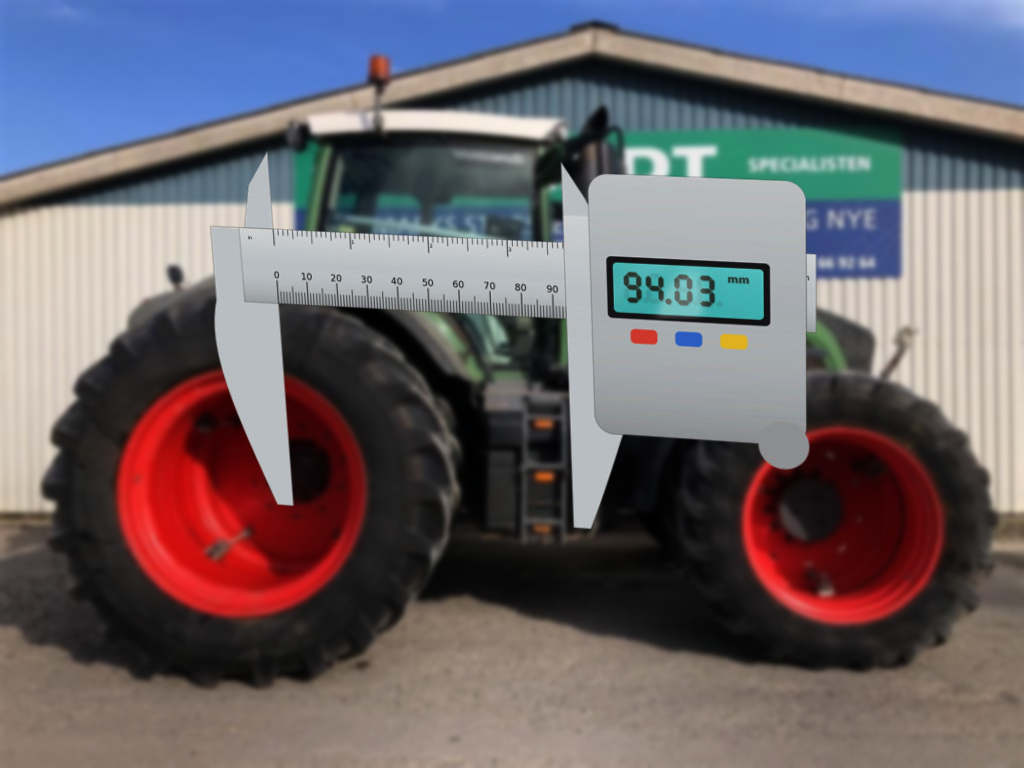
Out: 94.03; mm
